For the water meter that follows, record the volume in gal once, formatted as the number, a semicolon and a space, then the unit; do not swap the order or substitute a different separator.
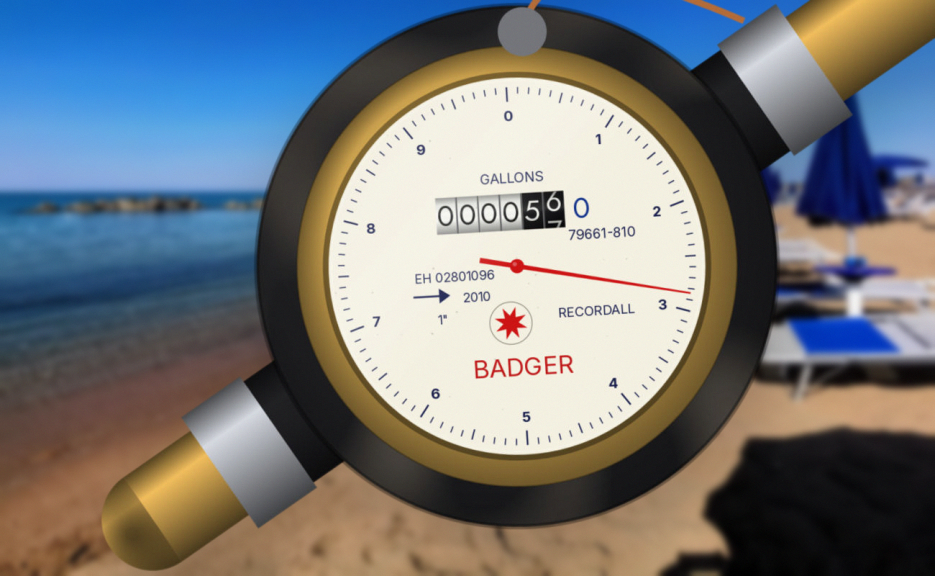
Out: 562.8; gal
